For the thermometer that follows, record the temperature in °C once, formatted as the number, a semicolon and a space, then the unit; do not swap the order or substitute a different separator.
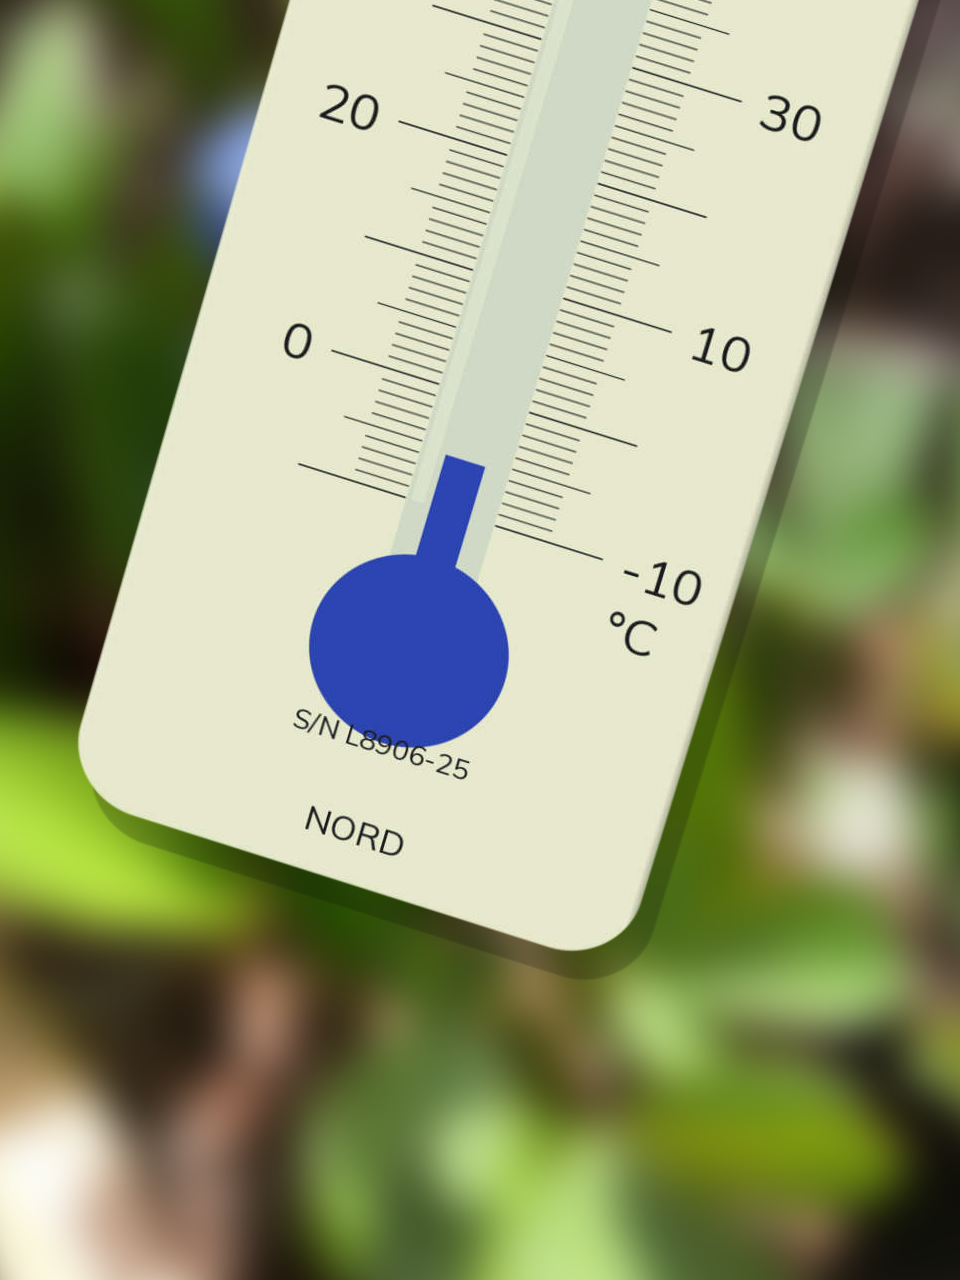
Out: -5.5; °C
